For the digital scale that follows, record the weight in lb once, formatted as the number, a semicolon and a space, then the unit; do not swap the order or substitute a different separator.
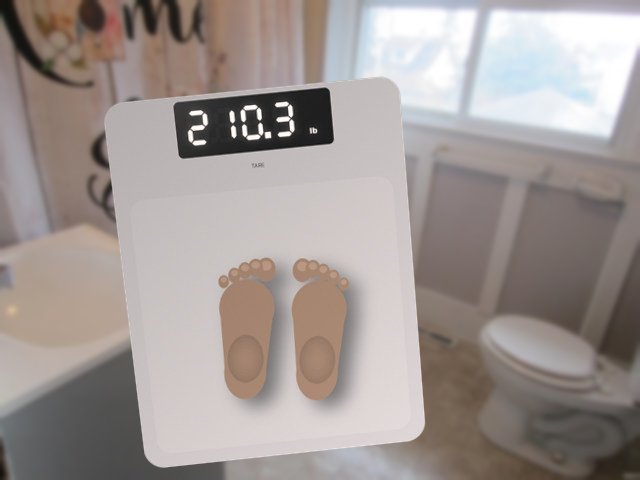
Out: 210.3; lb
